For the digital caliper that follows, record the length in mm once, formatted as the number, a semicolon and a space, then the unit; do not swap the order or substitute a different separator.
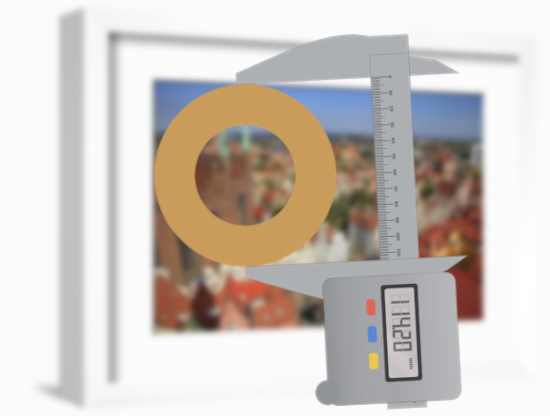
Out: 114.20; mm
